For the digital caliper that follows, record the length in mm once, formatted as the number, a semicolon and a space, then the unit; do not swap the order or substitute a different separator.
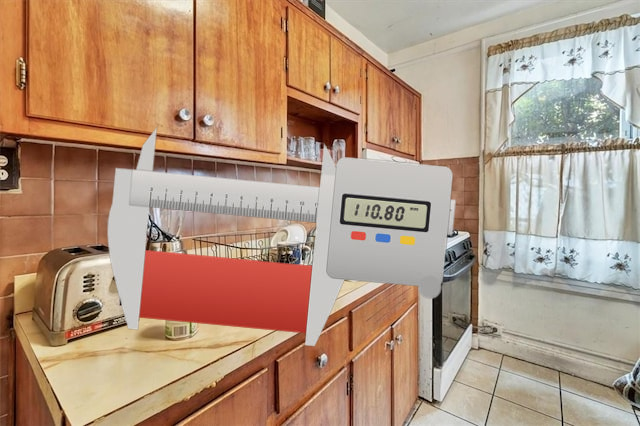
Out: 110.80; mm
